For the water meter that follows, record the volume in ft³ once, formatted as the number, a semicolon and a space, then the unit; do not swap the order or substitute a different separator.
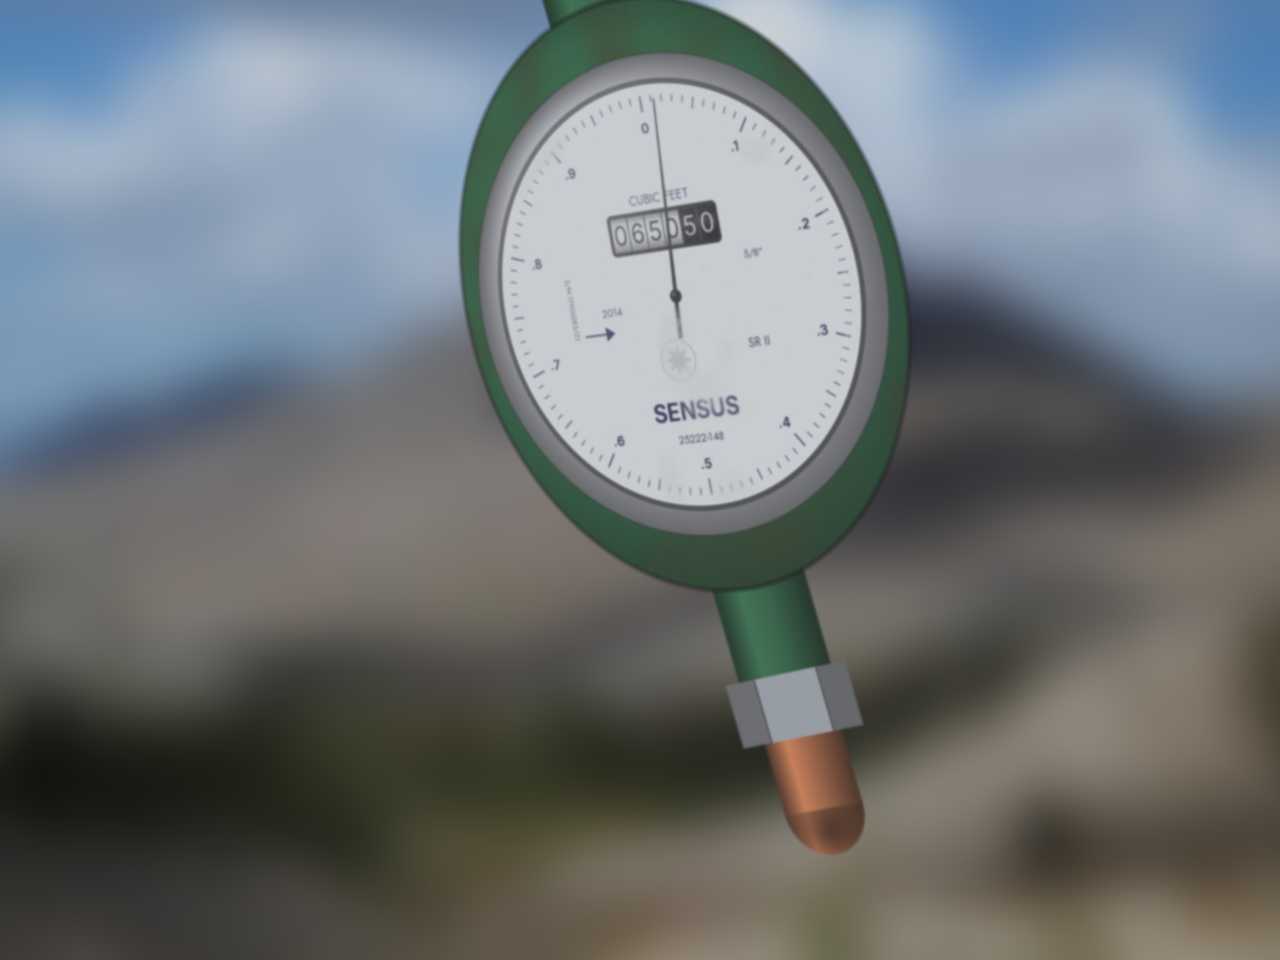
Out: 65050.01; ft³
